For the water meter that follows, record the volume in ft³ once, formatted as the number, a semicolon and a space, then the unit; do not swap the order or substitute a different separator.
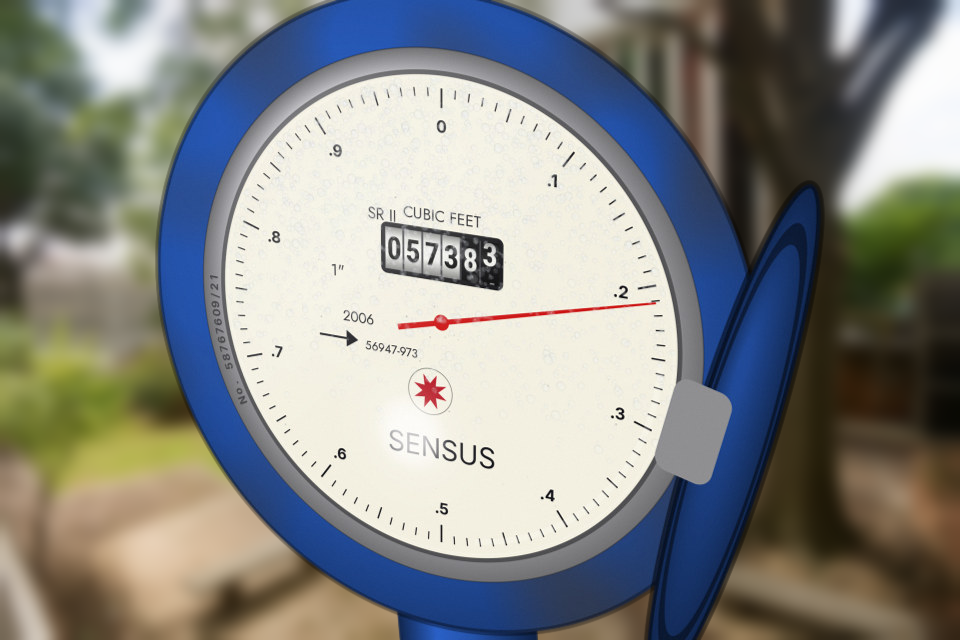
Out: 57383.21; ft³
